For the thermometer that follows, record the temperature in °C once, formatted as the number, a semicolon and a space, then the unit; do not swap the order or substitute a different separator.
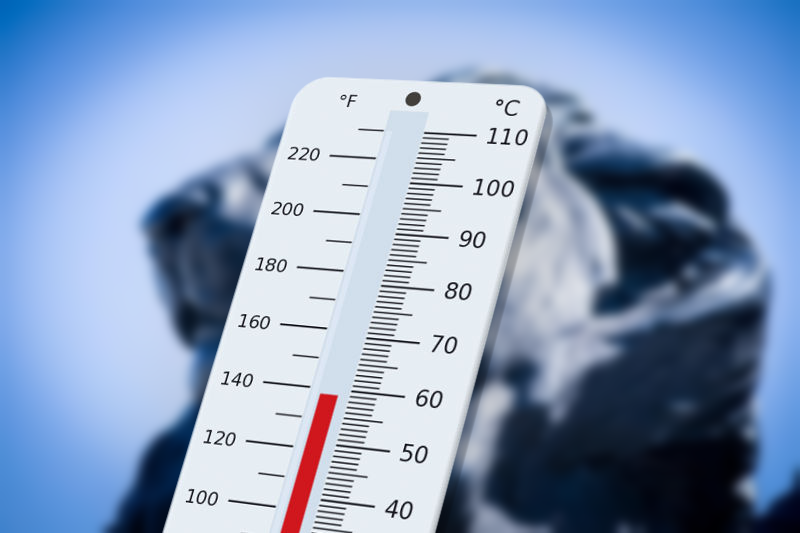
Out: 59; °C
